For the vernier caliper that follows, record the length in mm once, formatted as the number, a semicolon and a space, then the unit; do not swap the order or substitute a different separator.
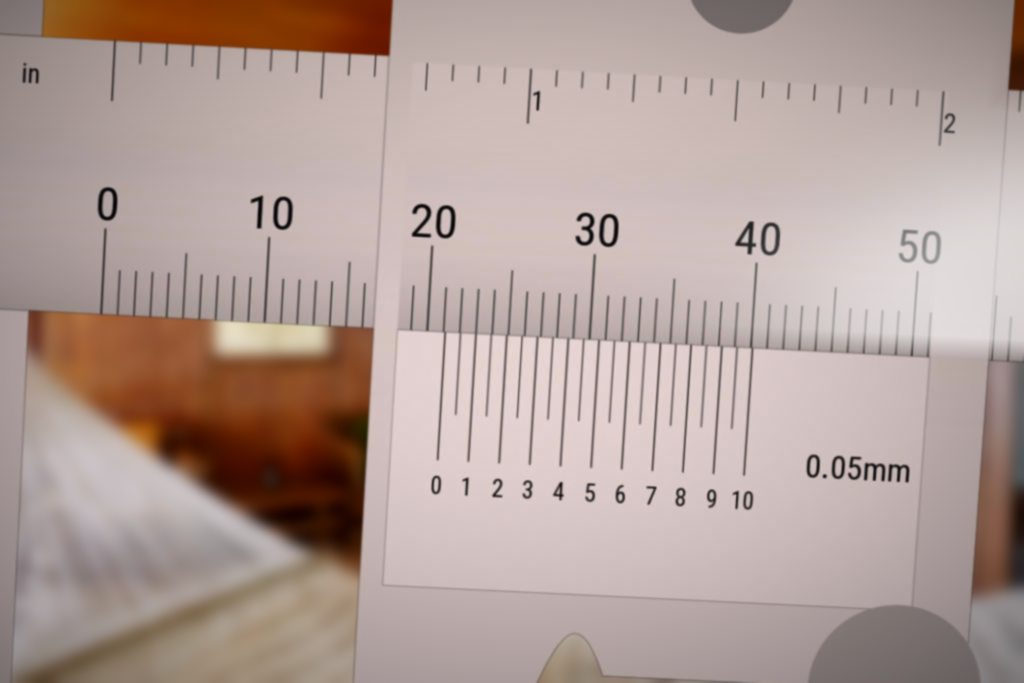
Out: 21.1; mm
